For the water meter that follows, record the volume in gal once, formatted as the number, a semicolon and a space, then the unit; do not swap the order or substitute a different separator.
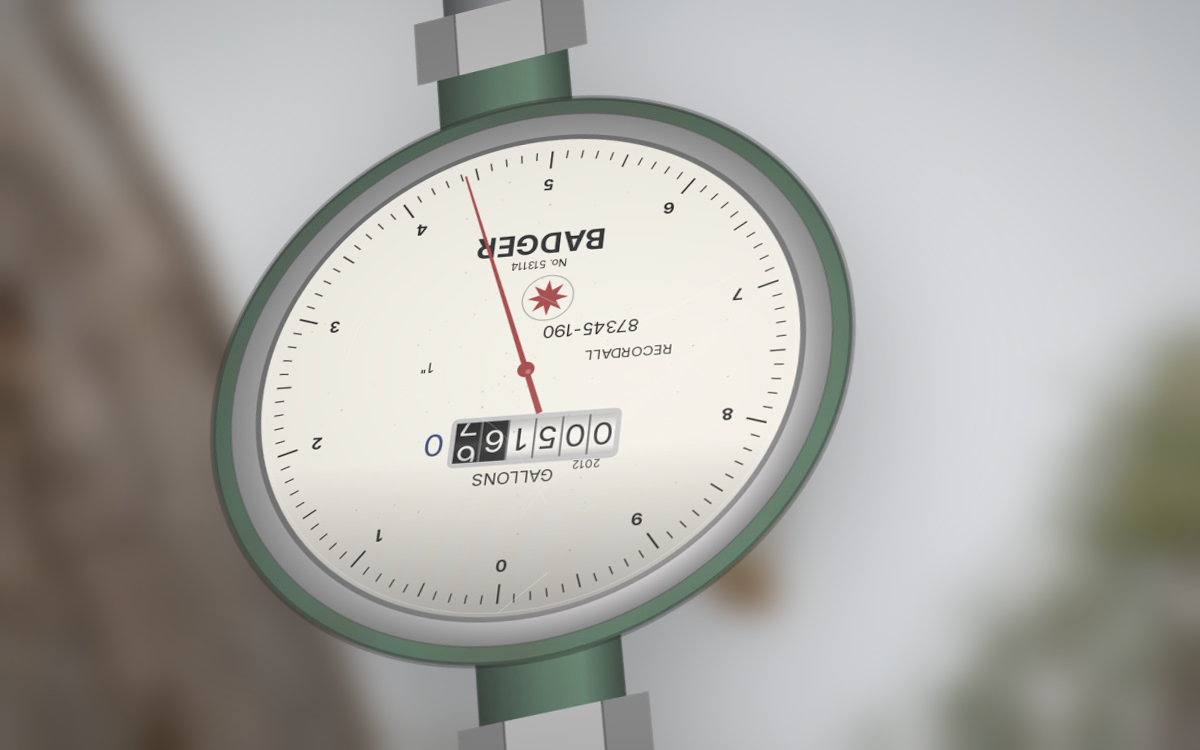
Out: 51664.4; gal
